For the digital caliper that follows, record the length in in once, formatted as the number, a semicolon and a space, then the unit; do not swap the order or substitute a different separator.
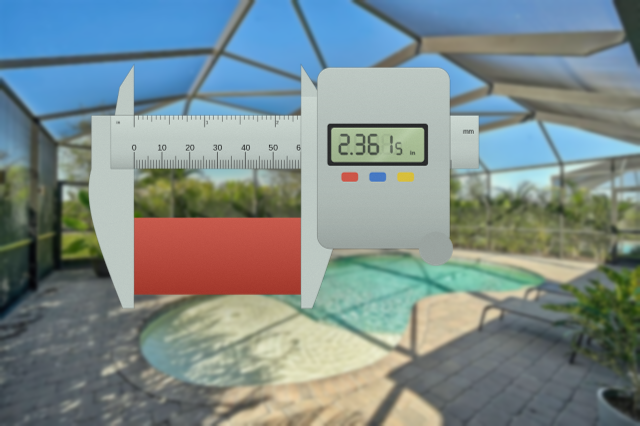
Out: 2.3615; in
